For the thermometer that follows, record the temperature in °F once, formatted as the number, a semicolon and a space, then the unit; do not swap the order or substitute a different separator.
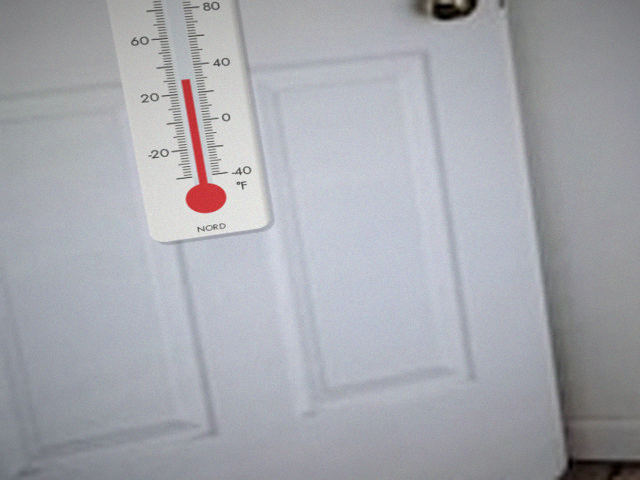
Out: 30; °F
